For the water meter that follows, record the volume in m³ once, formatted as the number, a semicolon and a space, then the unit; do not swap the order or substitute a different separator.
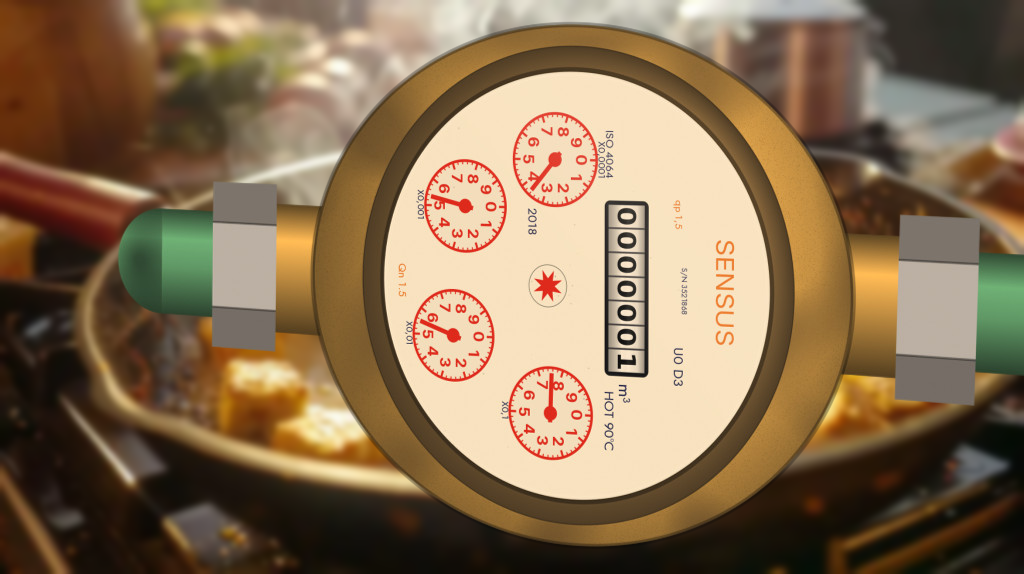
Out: 1.7553; m³
